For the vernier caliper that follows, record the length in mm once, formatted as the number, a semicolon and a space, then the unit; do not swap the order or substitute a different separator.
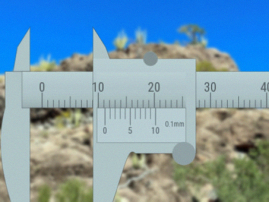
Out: 11.2; mm
